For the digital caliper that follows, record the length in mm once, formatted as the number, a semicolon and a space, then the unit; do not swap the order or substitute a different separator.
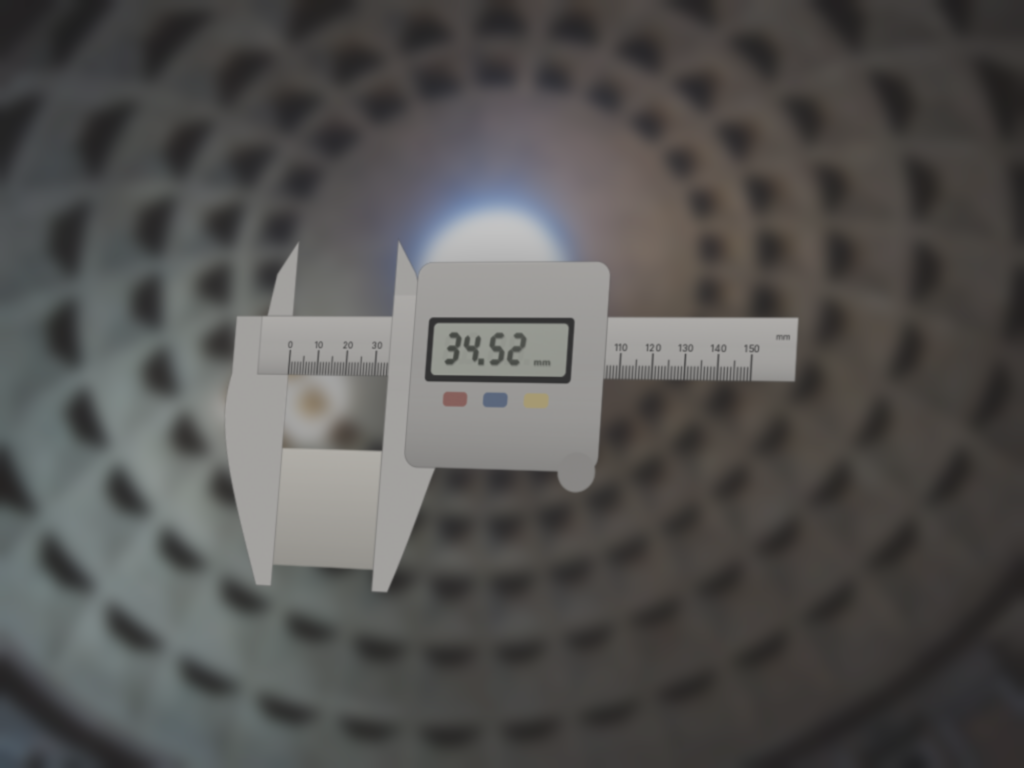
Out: 34.52; mm
